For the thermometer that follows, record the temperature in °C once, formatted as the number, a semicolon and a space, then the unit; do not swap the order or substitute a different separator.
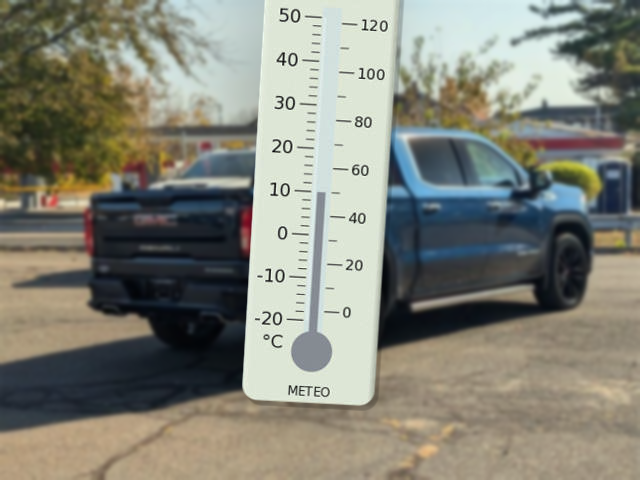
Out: 10; °C
